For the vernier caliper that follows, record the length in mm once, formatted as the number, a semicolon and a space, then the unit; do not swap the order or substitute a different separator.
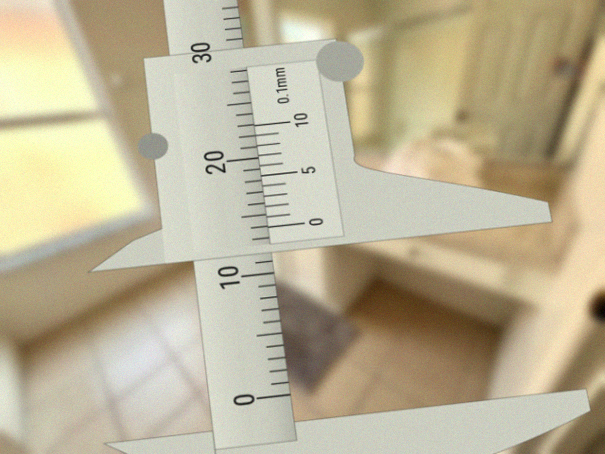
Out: 13.9; mm
